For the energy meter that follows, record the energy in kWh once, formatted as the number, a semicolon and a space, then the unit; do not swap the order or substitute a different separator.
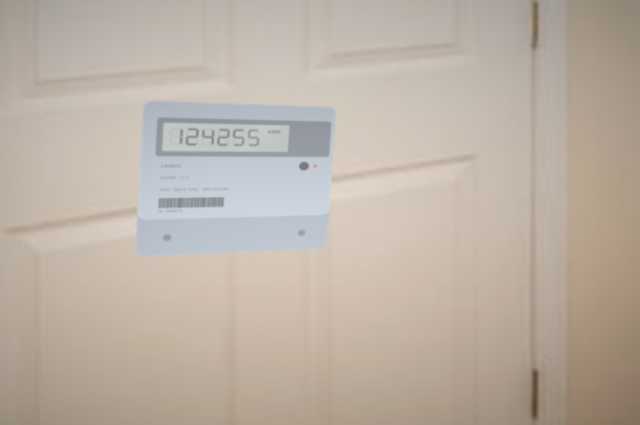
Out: 124255; kWh
